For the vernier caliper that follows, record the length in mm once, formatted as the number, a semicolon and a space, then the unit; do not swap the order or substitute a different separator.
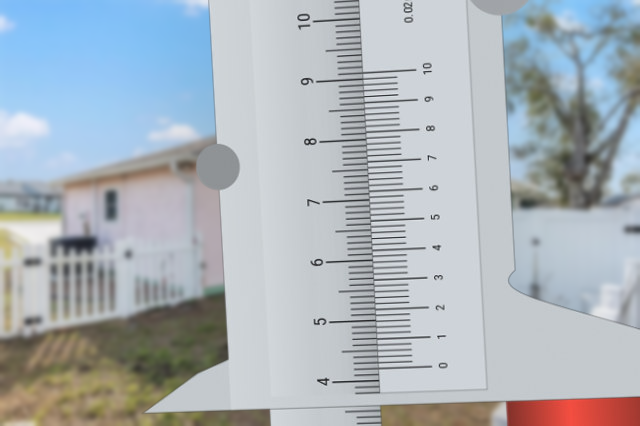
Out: 42.0; mm
